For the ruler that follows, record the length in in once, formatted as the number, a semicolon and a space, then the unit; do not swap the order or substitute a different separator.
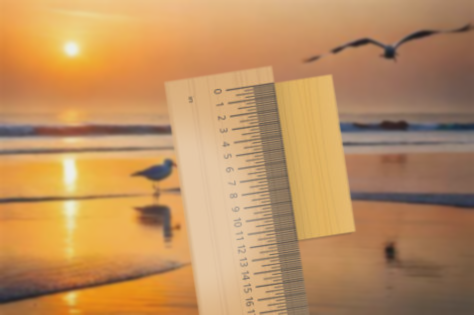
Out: 12; in
